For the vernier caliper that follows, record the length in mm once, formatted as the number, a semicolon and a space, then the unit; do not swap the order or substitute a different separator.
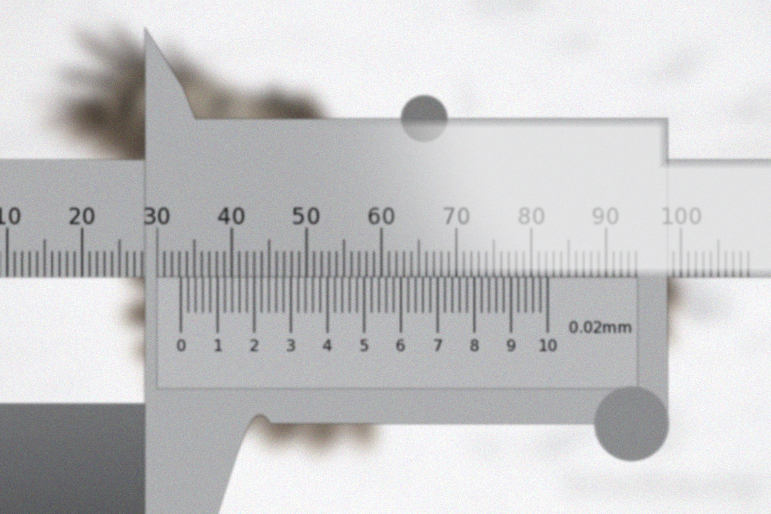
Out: 33.2; mm
